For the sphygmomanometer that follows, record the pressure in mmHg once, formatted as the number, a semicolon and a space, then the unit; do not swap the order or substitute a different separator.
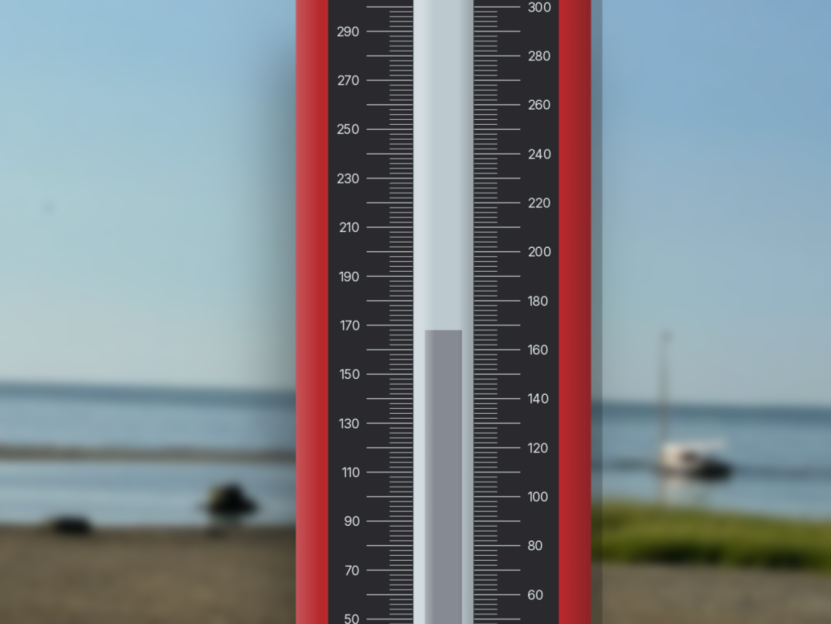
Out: 168; mmHg
